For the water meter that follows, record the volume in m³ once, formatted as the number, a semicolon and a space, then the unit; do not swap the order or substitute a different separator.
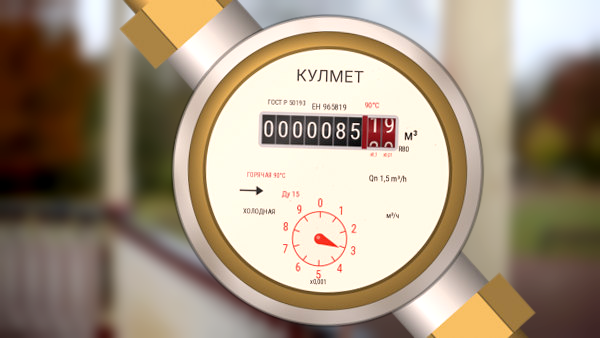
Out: 85.193; m³
